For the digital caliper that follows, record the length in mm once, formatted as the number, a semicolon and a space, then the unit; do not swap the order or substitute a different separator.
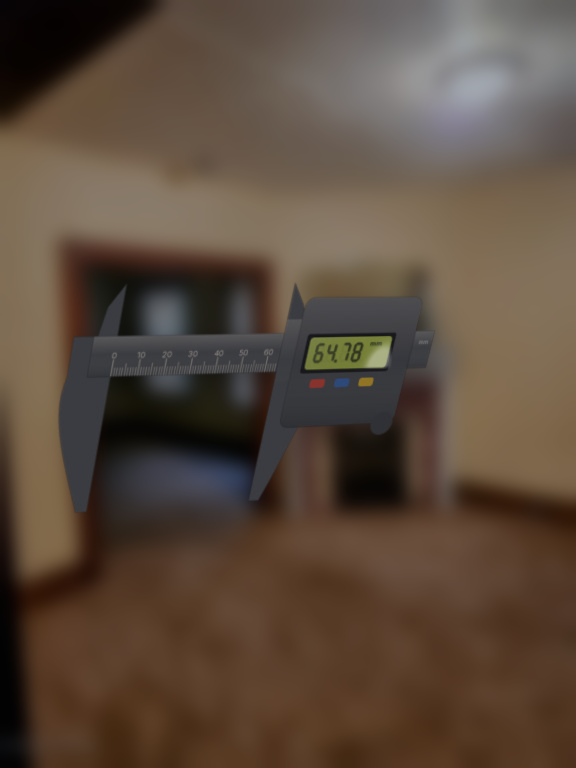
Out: 64.78; mm
